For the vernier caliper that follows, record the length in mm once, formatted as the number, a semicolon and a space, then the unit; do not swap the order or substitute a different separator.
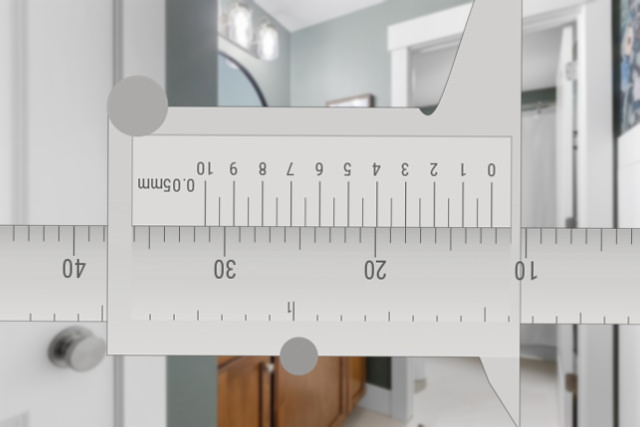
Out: 12.3; mm
